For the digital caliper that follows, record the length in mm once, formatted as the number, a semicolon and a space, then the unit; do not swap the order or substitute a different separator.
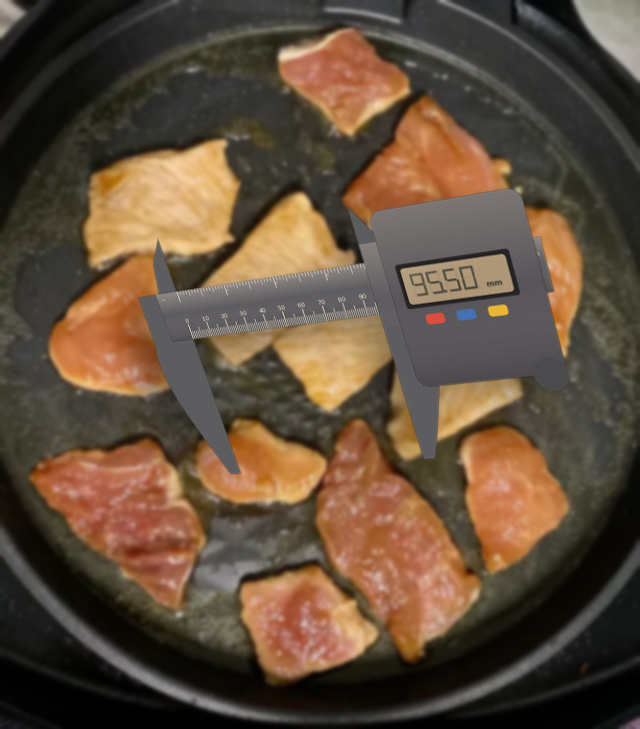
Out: 95.50; mm
